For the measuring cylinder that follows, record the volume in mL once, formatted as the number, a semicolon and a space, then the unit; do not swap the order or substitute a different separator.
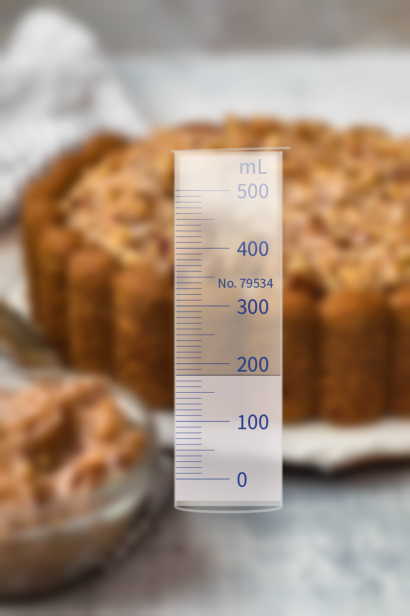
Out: 180; mL
